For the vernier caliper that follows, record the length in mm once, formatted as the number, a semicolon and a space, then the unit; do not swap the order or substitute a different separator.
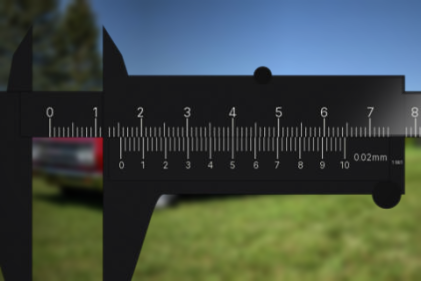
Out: 15.5; mm
